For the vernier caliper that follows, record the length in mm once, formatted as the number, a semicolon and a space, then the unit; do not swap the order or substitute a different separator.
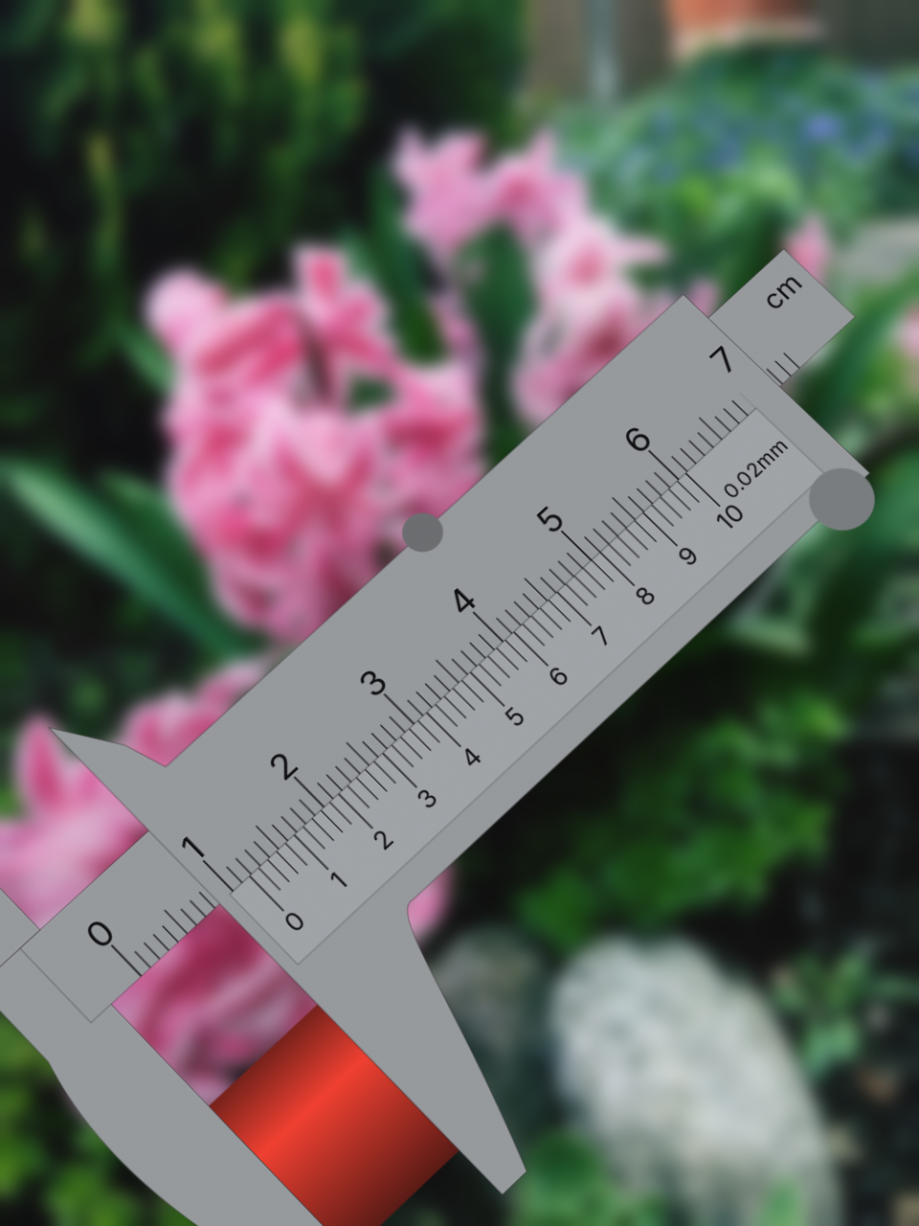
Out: 11.8; mm
